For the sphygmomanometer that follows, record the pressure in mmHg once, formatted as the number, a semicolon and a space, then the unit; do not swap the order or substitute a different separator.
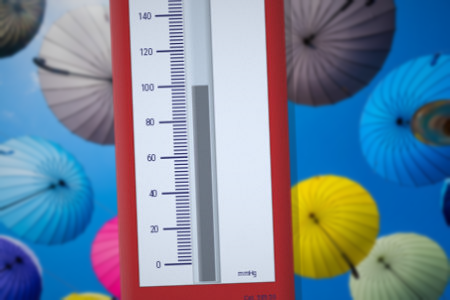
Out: 100; mmHg
